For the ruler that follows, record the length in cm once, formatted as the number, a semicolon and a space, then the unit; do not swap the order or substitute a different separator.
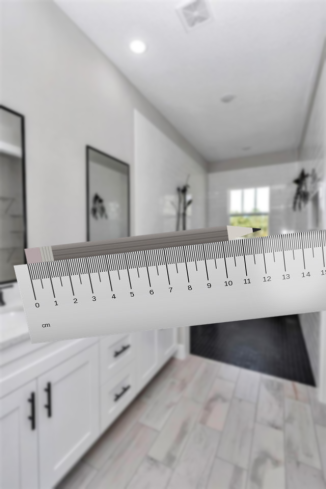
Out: 12; cm
